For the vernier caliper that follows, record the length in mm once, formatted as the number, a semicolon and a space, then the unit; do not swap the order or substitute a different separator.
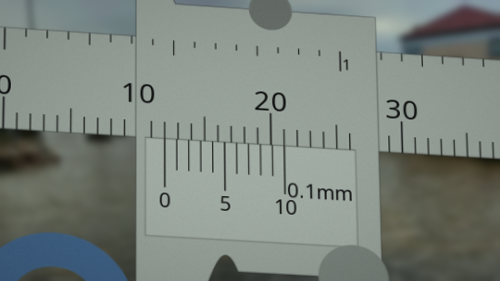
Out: 12.0; mm
